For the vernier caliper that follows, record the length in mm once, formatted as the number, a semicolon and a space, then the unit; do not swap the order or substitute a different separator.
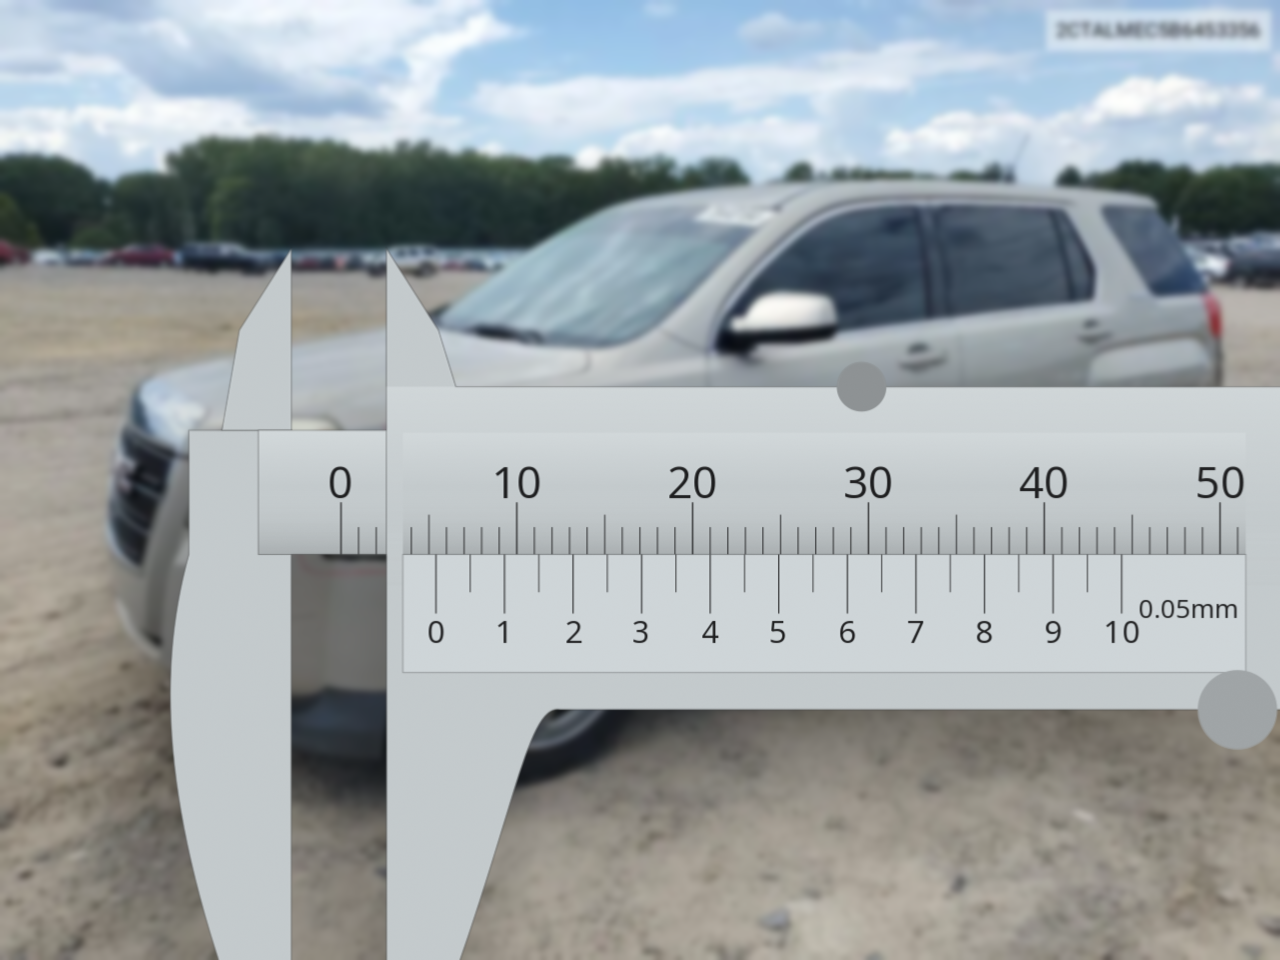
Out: 5.4; mm
